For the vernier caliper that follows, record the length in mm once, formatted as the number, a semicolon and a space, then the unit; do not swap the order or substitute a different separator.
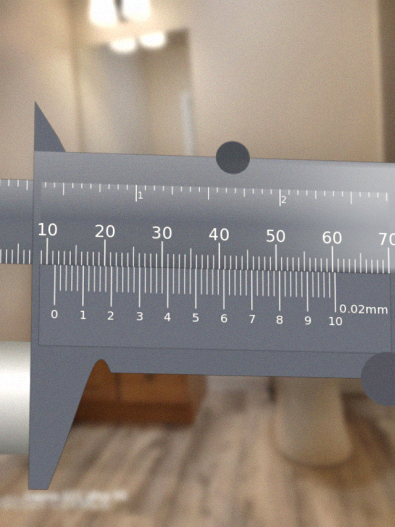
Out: 11.4; mm
